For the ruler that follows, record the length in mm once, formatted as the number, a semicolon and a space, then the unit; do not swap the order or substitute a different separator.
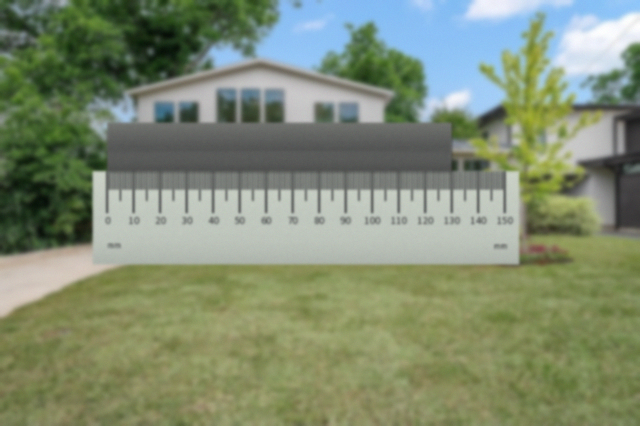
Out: 130; mm
